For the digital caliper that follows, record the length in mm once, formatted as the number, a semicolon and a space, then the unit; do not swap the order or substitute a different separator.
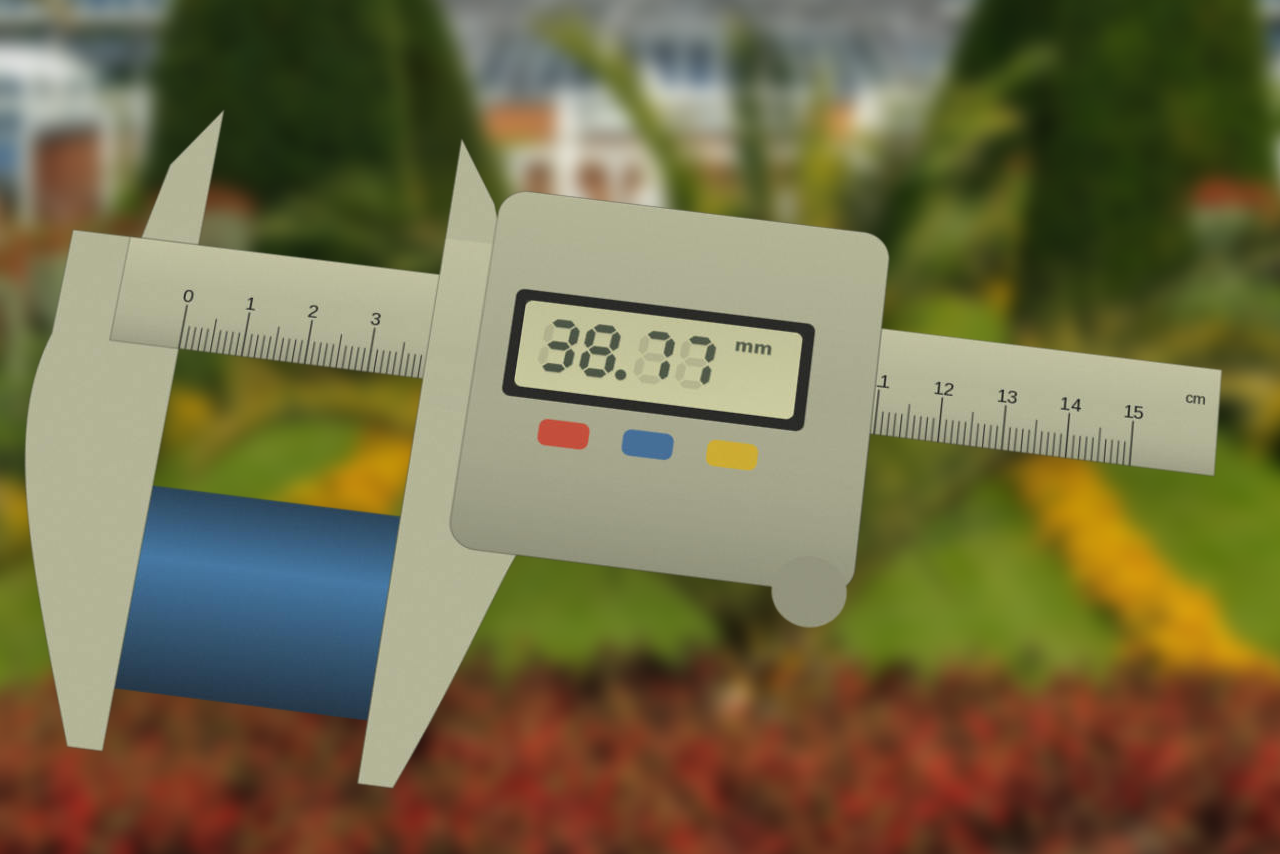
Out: 38.77; mm
